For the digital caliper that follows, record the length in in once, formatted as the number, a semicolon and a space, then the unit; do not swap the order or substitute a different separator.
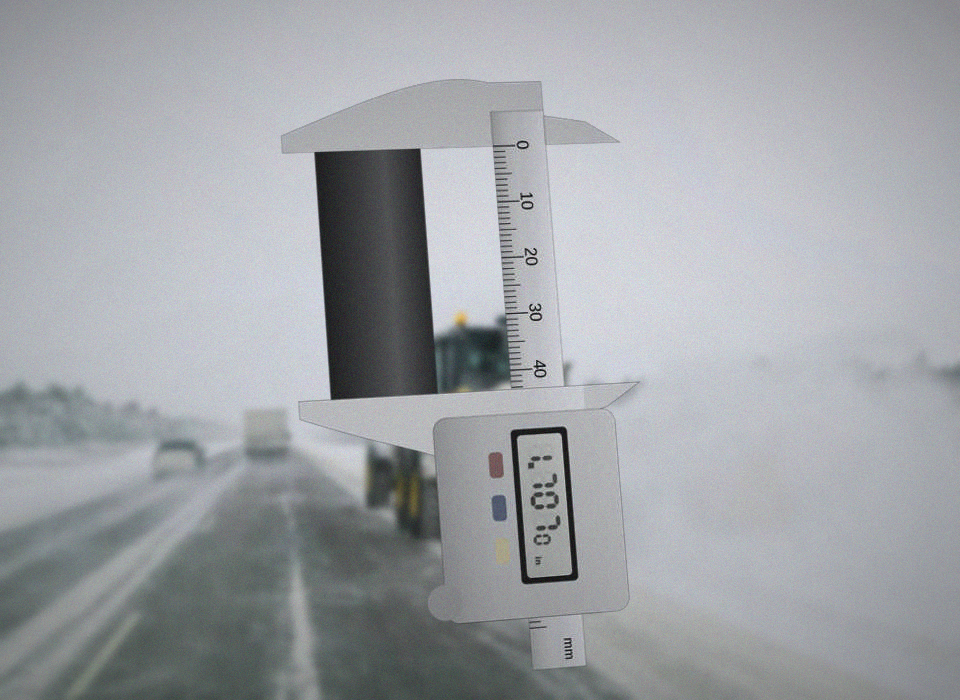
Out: 1.7070; in
